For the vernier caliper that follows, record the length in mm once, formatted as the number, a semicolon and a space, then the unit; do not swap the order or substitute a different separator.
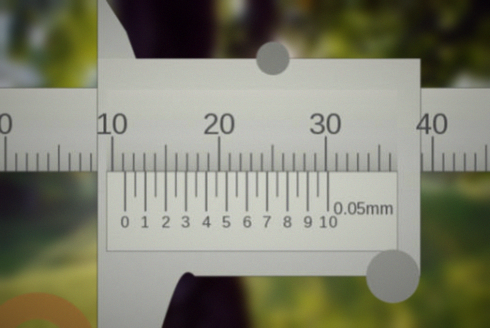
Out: 11.2; mm
